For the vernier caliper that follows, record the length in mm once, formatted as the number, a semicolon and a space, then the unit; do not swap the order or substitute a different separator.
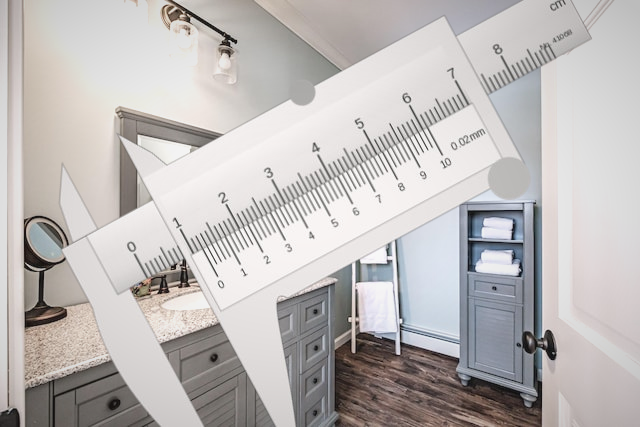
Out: 12.0; mm
